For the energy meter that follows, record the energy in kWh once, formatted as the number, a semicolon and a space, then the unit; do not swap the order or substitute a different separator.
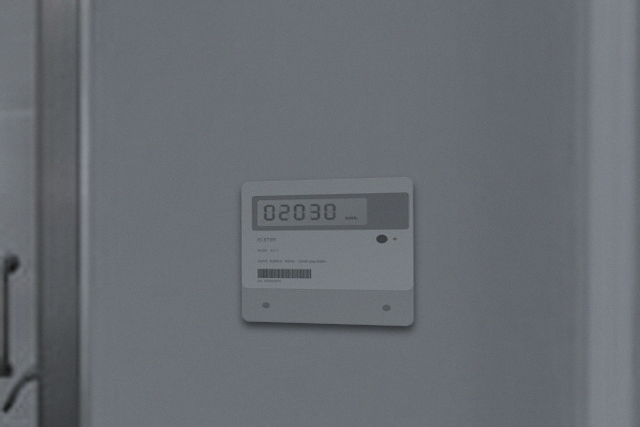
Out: 2030; kWh
